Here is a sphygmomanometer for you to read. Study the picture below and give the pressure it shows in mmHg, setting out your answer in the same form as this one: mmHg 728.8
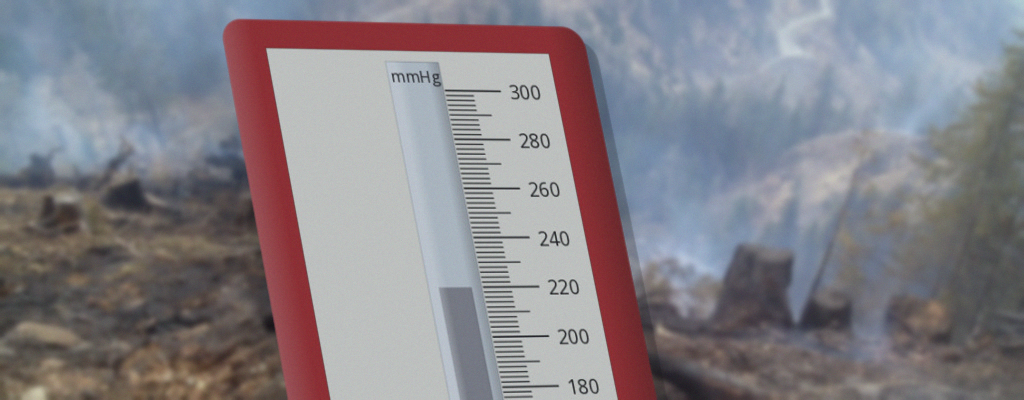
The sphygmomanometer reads mmHg 220
